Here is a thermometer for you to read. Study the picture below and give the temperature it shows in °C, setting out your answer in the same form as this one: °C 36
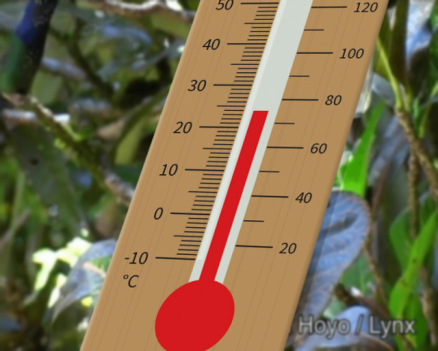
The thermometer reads °C 24
